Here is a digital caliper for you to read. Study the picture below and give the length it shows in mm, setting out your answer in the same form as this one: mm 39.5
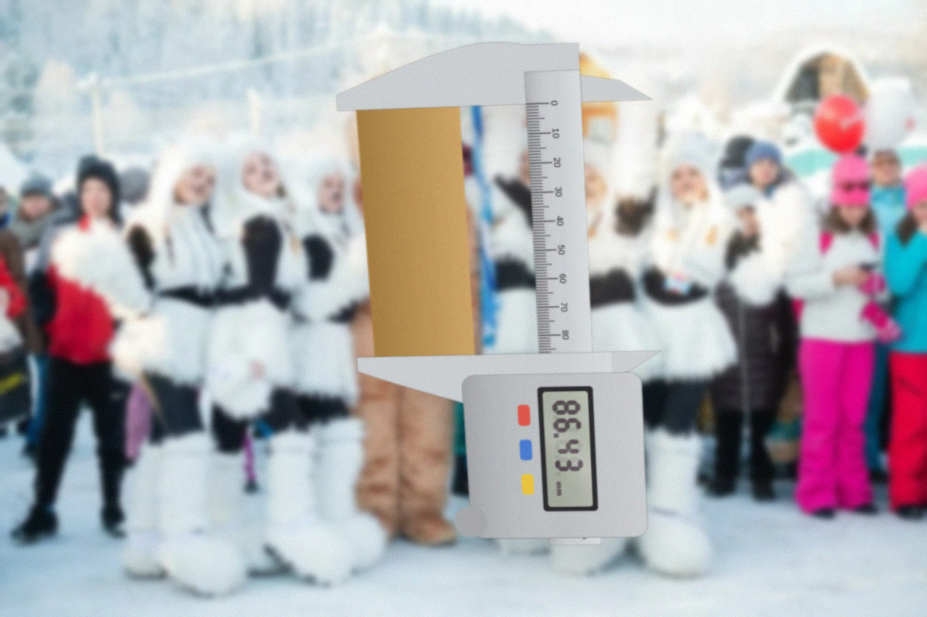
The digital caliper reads mm 86.43
